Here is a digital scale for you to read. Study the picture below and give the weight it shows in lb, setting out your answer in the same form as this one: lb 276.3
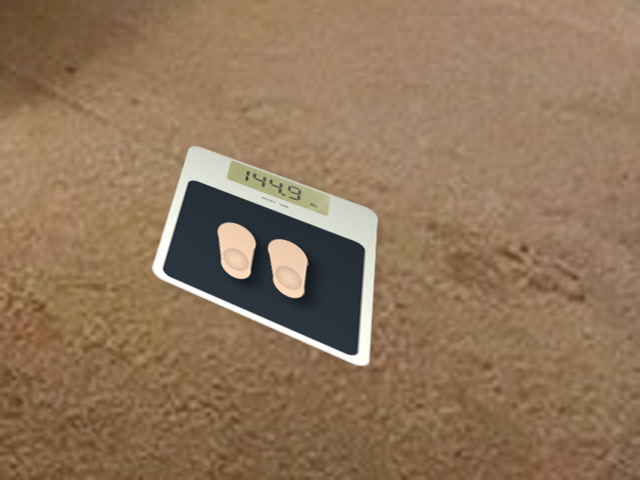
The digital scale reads lb 144.9
